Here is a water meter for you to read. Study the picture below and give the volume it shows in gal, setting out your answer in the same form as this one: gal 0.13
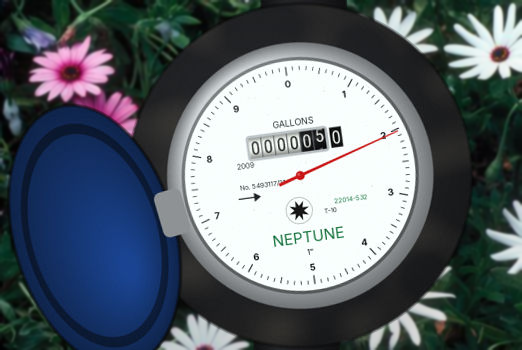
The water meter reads gal 52.0
